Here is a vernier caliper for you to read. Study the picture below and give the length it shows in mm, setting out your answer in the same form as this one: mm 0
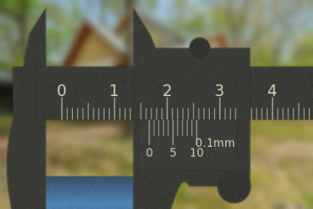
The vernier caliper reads mm 16.6
